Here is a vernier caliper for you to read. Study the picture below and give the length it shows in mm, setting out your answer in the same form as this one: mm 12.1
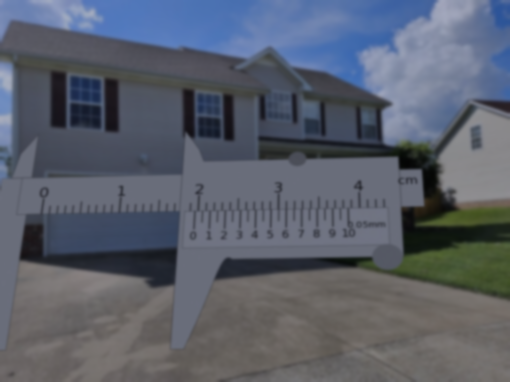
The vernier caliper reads mm 19.6
